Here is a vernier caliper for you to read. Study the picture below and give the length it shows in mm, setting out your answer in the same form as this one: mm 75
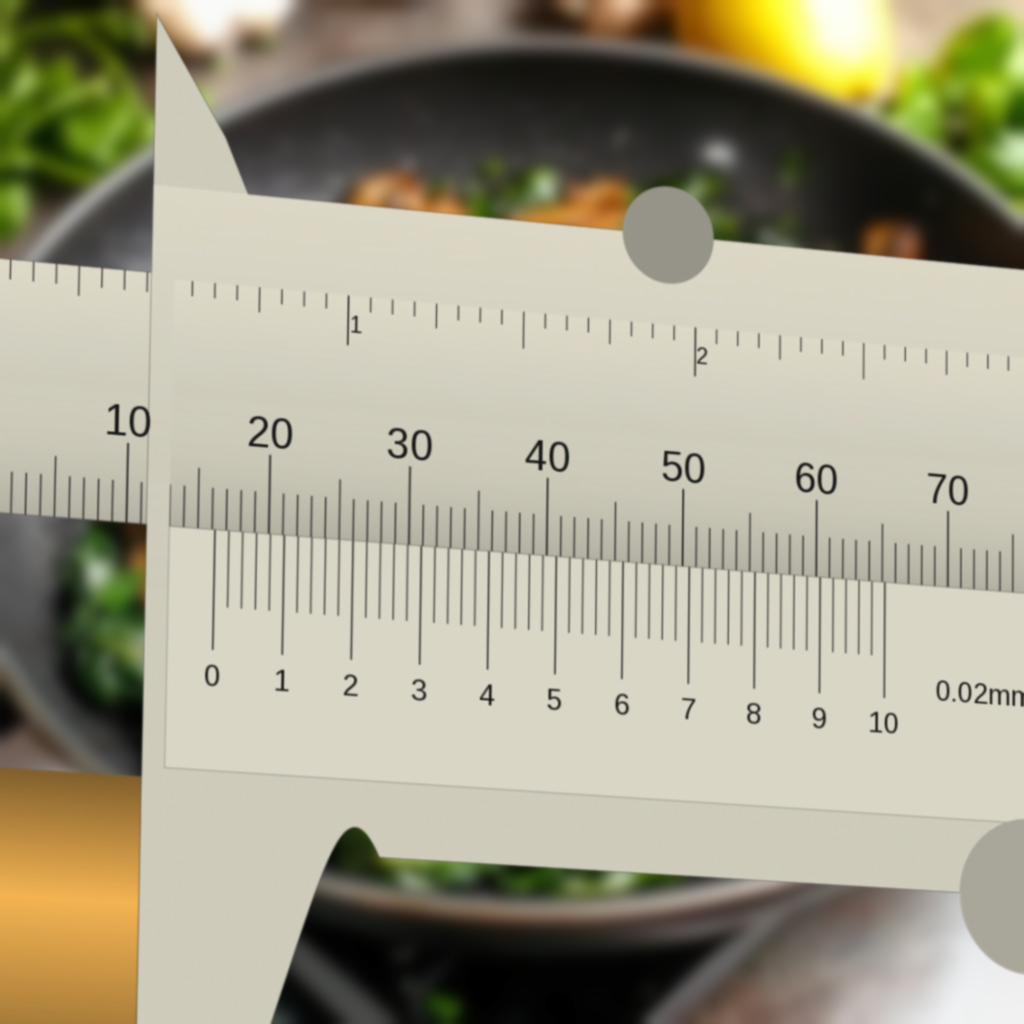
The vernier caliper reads mm 16.2
